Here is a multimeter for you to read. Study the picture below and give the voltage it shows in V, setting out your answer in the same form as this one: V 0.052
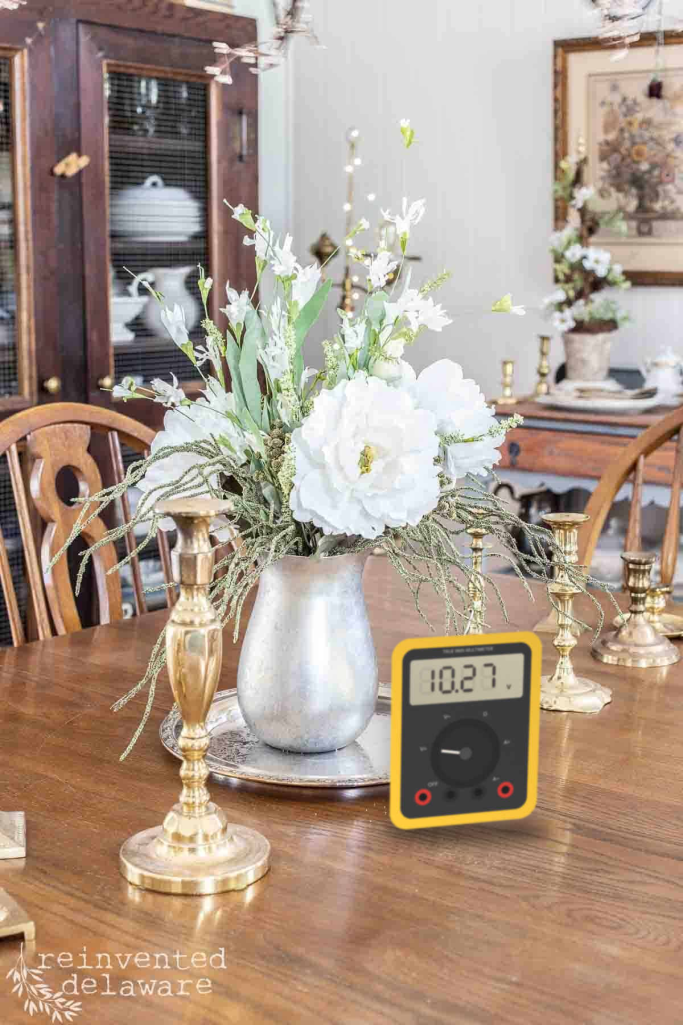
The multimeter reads V 10.27
